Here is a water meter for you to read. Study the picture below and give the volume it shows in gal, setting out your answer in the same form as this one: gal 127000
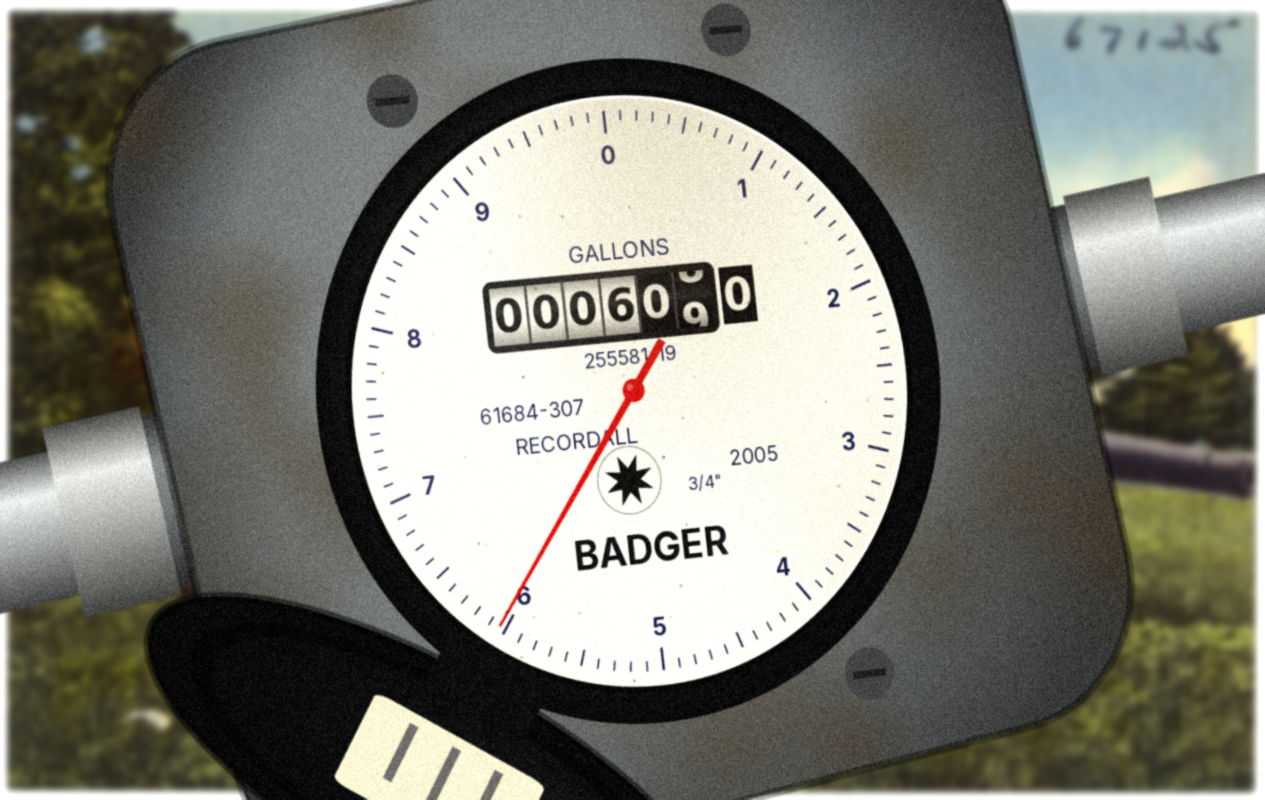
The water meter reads gal 6086.0
